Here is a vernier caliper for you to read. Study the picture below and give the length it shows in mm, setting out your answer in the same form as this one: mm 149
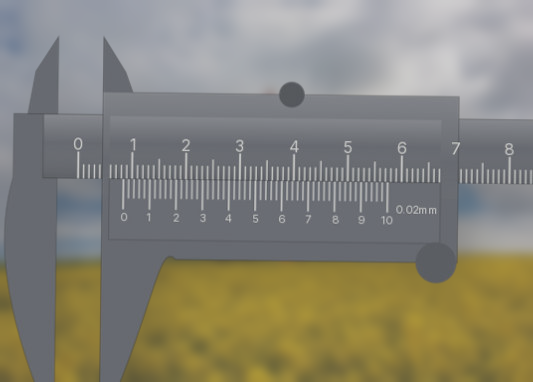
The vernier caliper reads mm 8.4
